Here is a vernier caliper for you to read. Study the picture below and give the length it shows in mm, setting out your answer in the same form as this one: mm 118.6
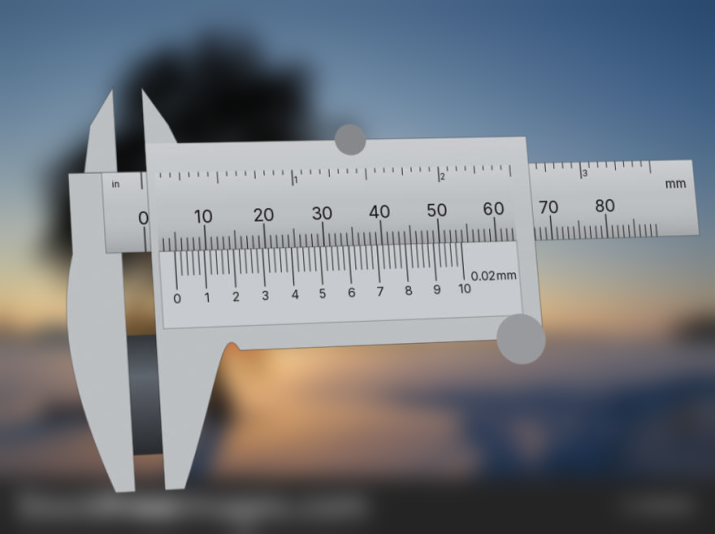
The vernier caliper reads mm 4.8
